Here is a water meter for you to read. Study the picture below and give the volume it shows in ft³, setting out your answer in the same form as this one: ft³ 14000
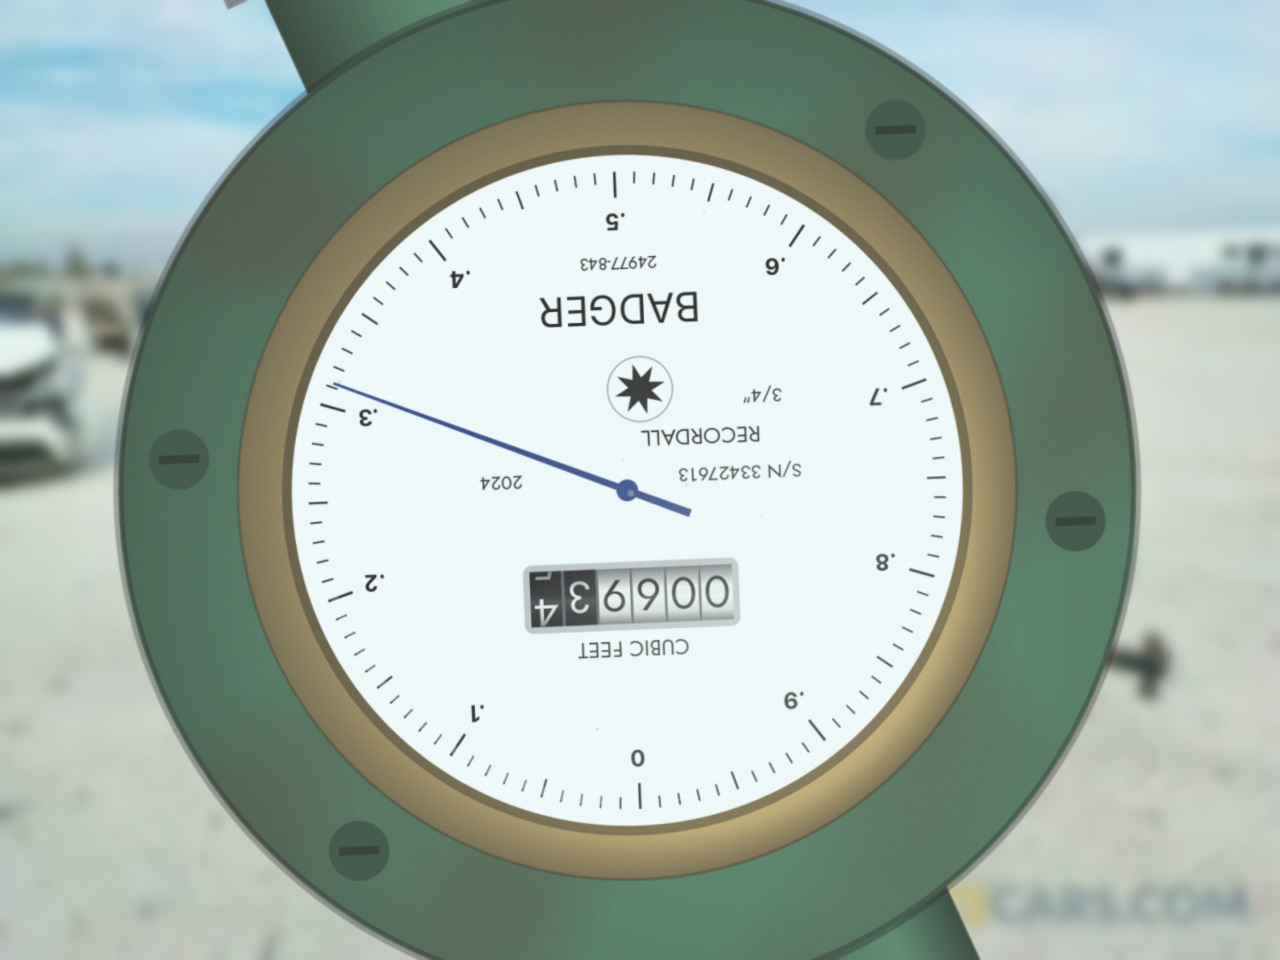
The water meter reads ft³ 6934.31
